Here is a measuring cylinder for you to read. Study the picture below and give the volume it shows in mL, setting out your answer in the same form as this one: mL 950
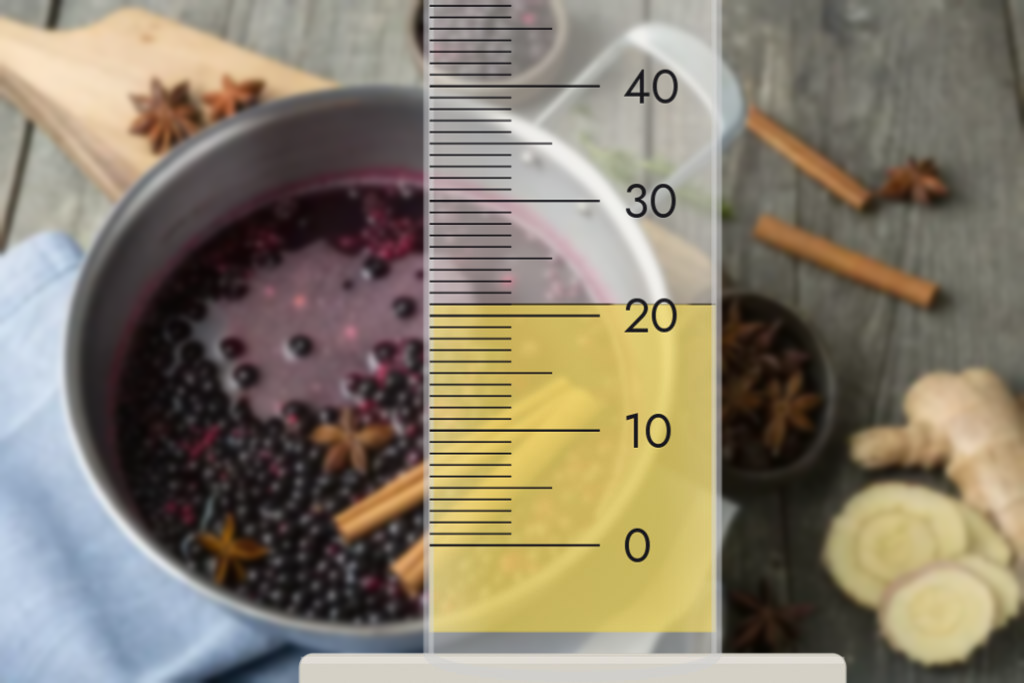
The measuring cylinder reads mL 21
